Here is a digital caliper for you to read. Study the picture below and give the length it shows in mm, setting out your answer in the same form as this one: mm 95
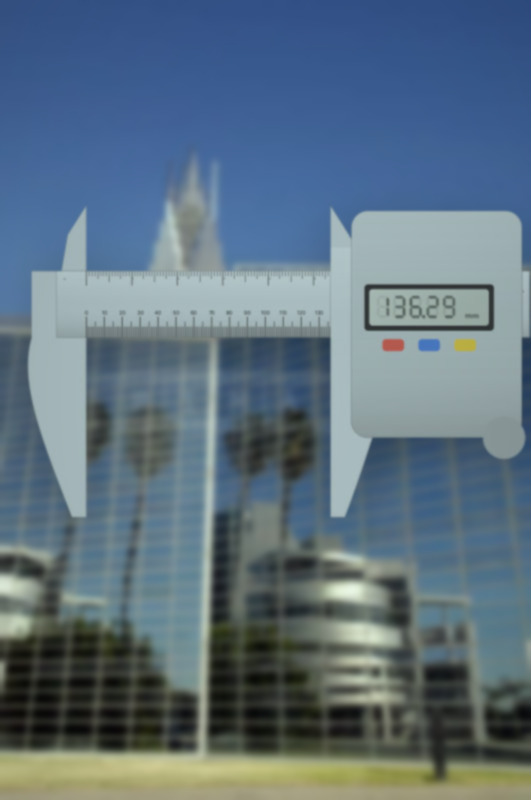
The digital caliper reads mm 136.29
